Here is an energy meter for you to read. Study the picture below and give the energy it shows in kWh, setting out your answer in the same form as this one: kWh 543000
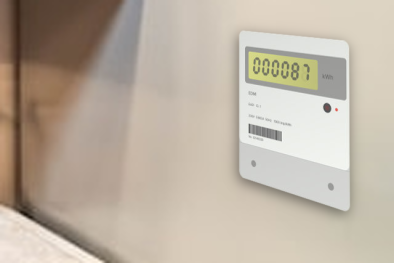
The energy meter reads kWh 87
